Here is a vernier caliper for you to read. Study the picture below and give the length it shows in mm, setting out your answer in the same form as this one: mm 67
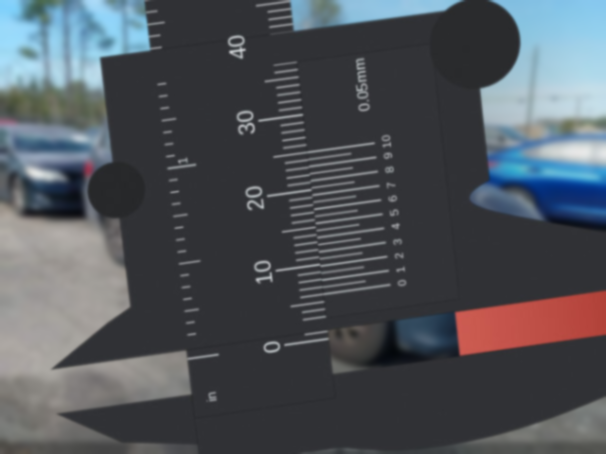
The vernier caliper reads mm 6.0
